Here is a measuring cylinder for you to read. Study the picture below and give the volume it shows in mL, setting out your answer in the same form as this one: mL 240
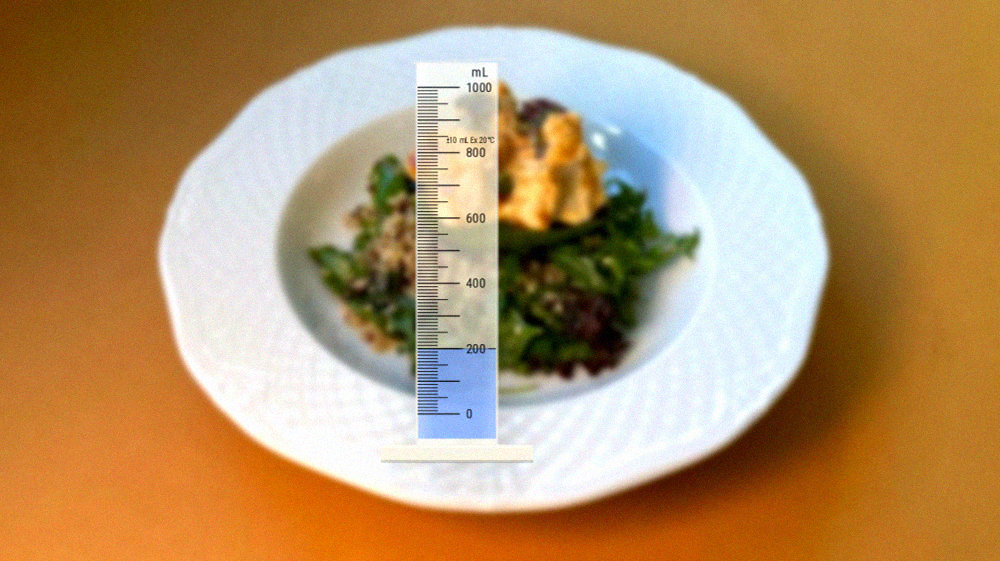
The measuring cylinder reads mL 200
